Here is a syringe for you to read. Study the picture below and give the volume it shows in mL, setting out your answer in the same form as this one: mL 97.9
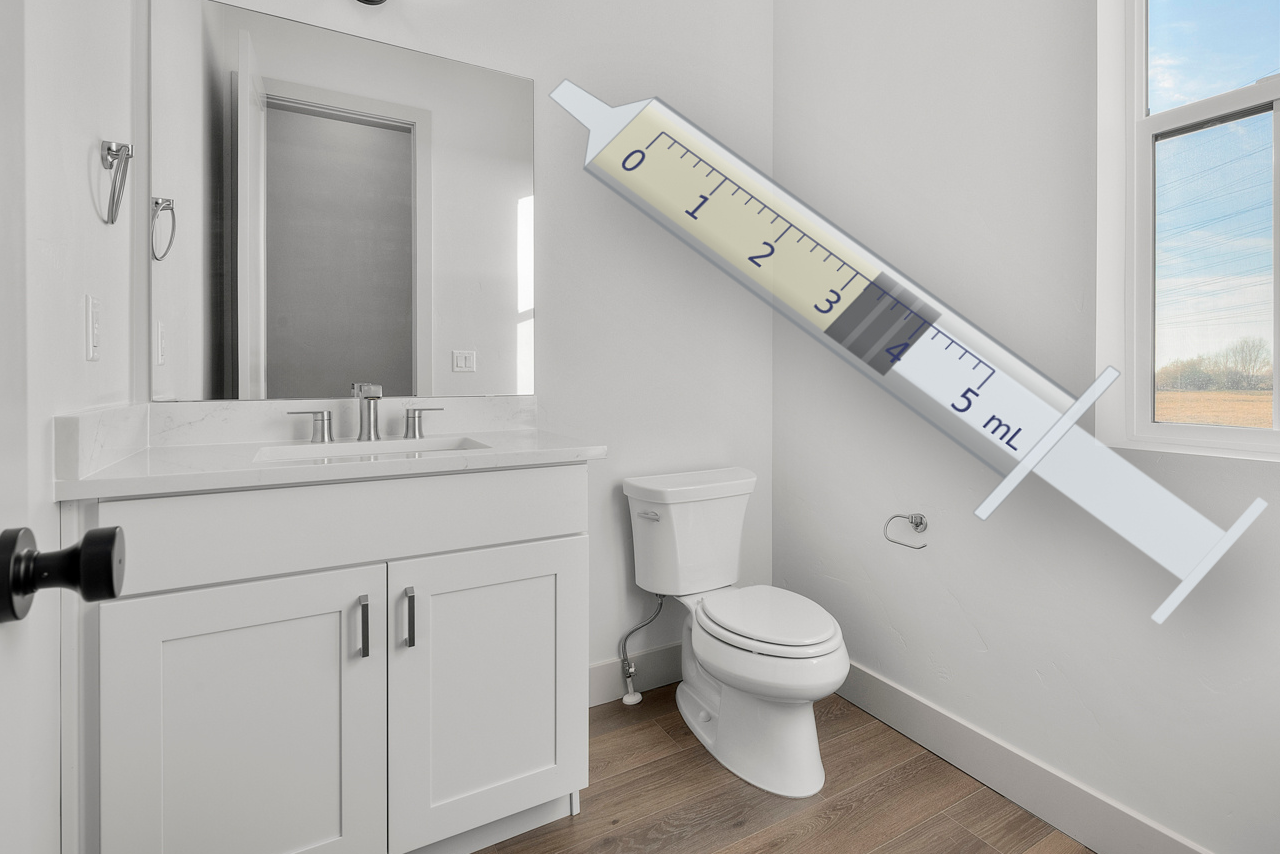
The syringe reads mL 3.2
